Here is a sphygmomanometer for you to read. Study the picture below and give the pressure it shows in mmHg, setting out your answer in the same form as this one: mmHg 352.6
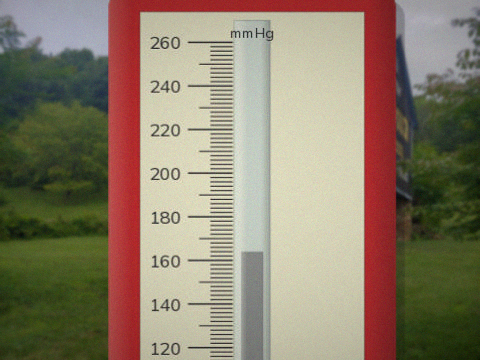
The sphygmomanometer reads mmHg 164
